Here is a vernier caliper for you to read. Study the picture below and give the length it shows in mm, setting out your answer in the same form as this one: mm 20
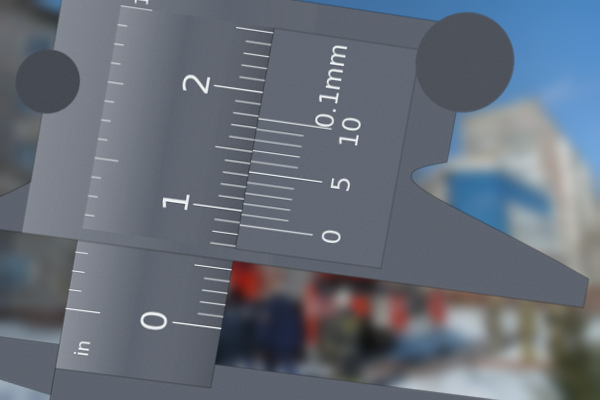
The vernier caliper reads mm 8.8
